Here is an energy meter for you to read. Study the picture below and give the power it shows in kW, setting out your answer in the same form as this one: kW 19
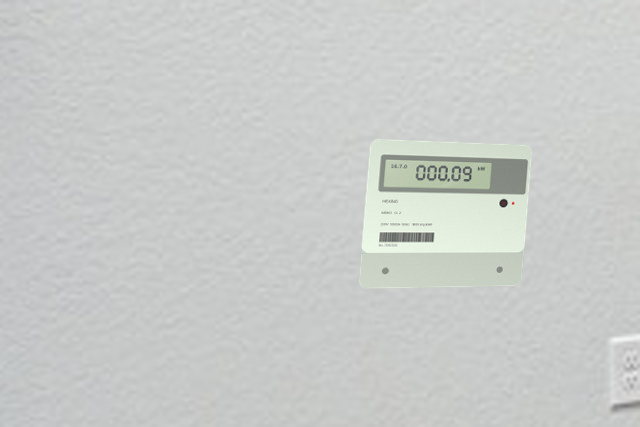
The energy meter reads kW 0.09
